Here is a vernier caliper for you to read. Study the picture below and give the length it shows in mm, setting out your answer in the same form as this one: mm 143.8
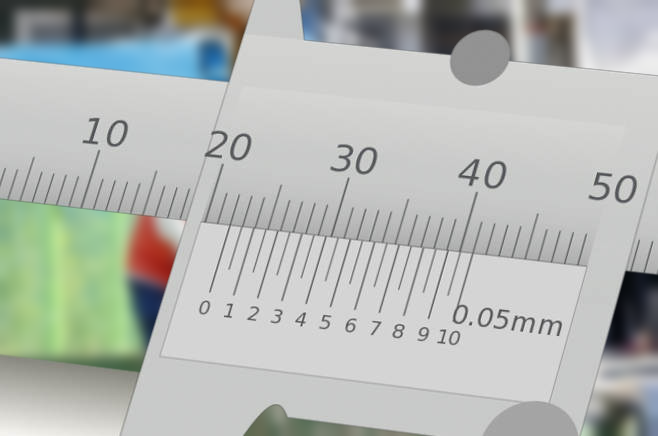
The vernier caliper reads mm 22.0
